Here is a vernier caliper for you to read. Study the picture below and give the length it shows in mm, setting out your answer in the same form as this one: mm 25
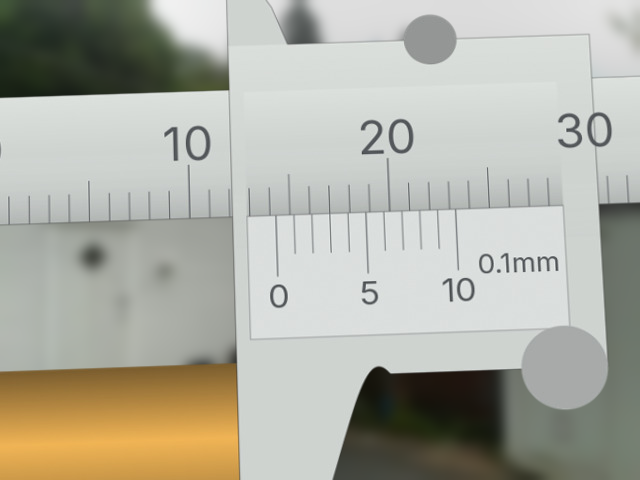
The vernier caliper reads mm 14.3
